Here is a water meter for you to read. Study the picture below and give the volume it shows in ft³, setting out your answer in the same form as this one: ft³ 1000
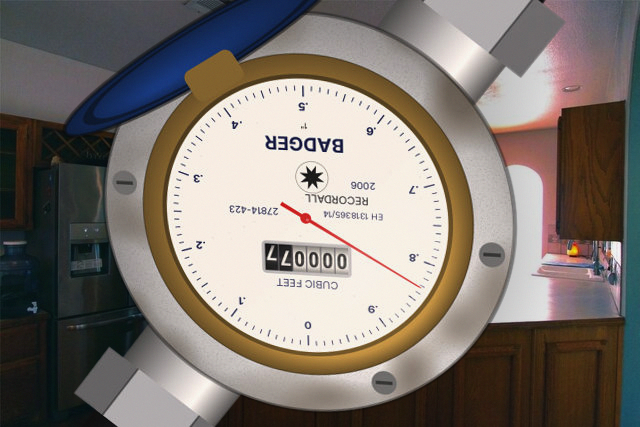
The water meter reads ft³ 76.83
